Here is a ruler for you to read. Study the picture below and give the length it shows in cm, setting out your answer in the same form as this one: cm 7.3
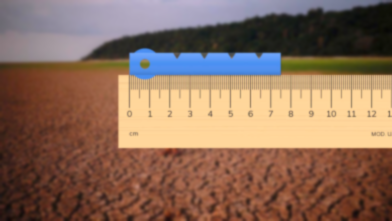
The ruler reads cm 7.5
